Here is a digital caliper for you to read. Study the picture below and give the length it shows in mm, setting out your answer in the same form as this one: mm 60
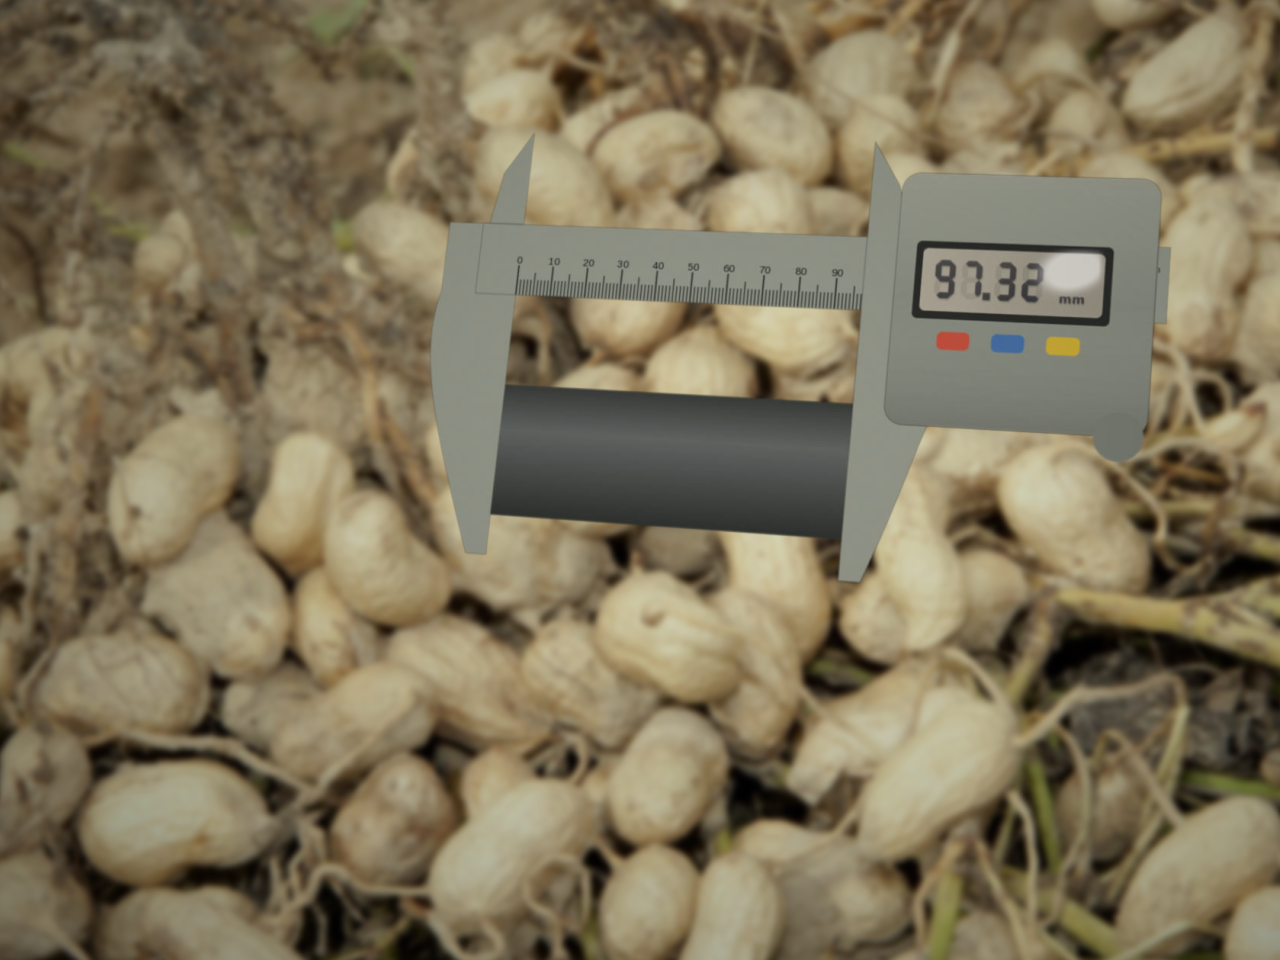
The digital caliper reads mm 97.32
